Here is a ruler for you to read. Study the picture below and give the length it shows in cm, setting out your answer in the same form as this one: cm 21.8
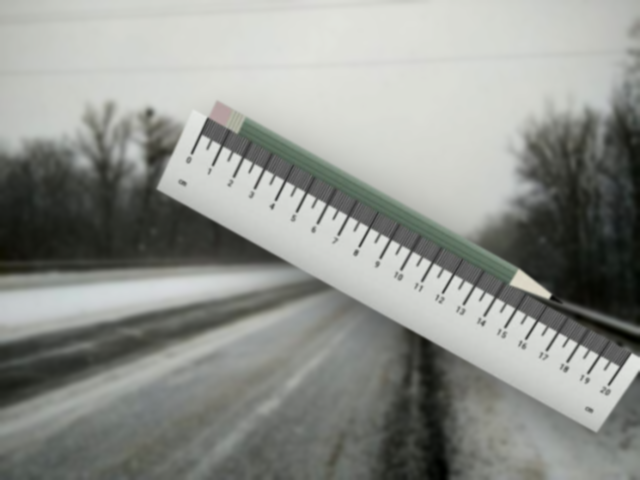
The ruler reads cm 16.5
